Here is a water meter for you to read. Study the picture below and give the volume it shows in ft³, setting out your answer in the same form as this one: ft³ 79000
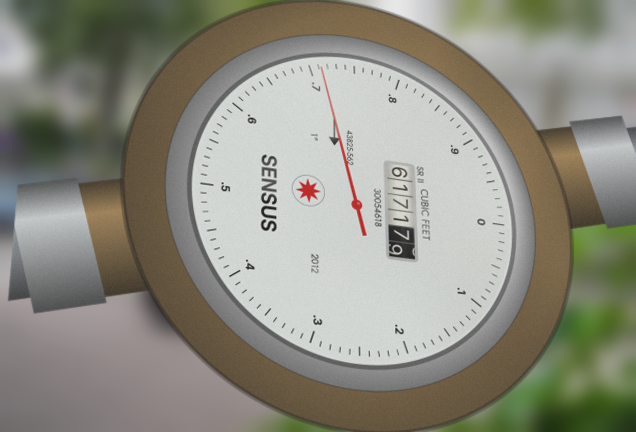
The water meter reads ft³ 617178.71
